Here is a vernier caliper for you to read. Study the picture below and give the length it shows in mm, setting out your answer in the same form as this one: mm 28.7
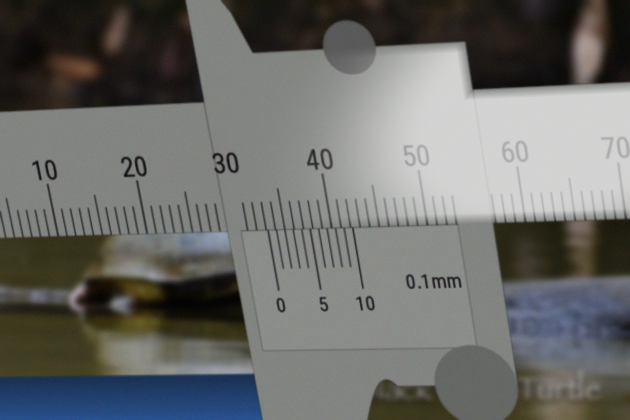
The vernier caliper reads mm 33.2
